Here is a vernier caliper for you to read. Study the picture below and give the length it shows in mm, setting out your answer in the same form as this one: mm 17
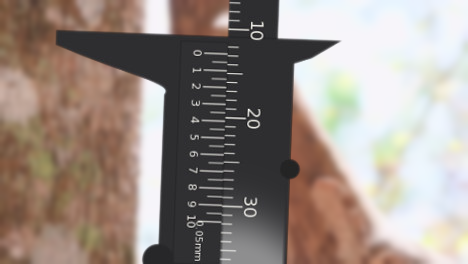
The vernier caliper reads mm 12.8
